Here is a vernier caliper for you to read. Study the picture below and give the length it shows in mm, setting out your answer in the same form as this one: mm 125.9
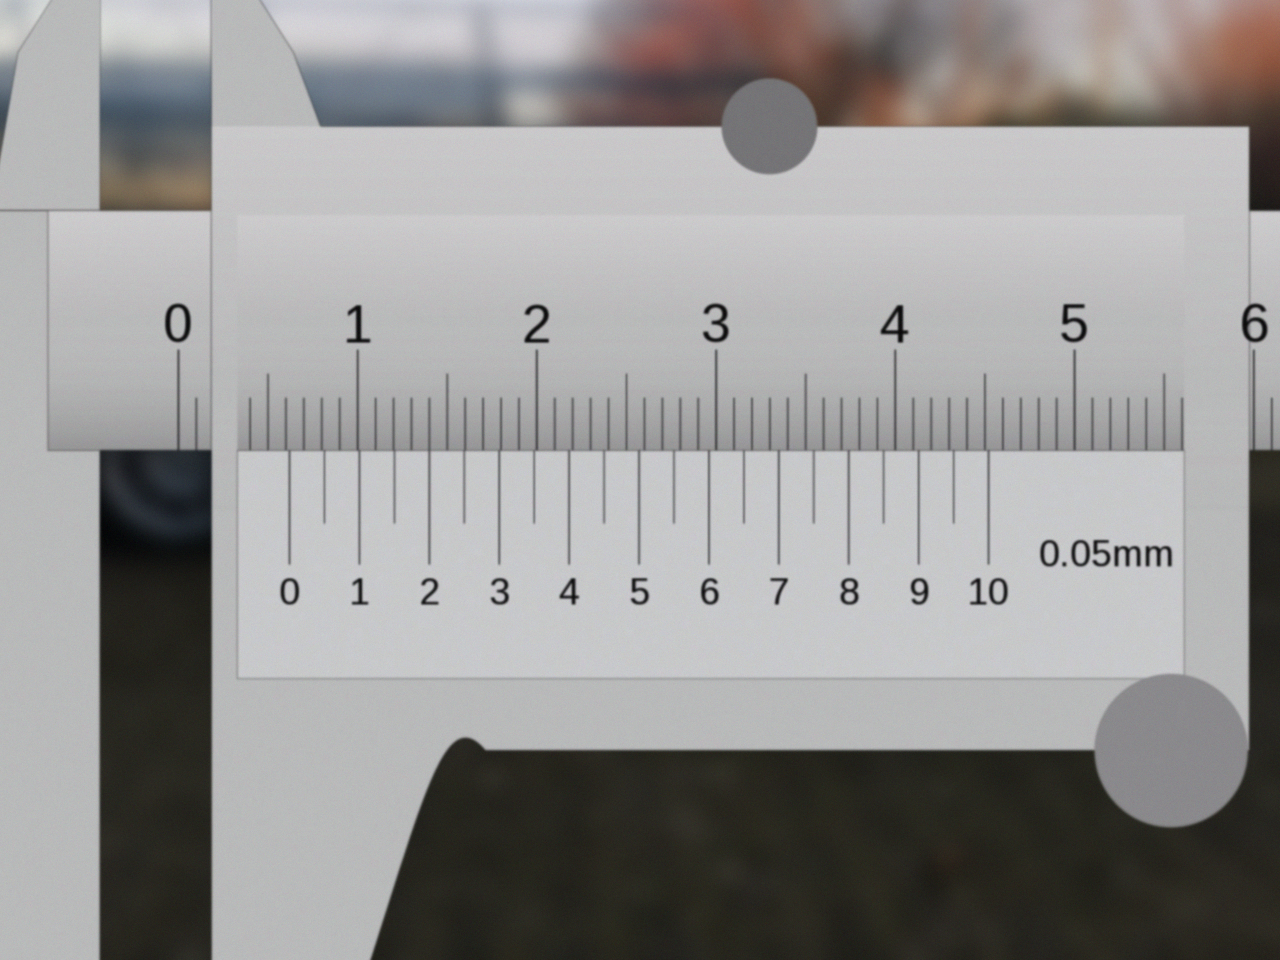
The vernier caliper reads mm 6.2
